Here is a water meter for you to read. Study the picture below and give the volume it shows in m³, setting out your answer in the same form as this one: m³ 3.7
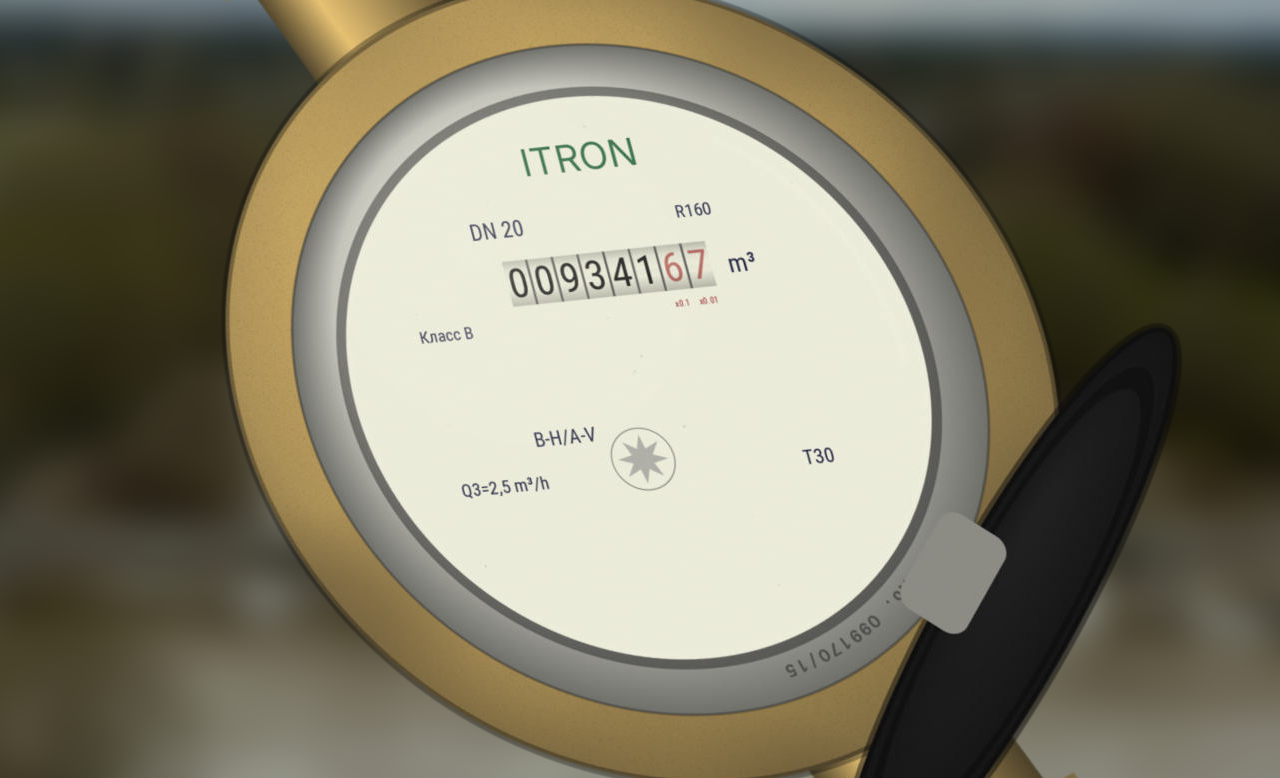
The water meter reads m³ 9341.67
